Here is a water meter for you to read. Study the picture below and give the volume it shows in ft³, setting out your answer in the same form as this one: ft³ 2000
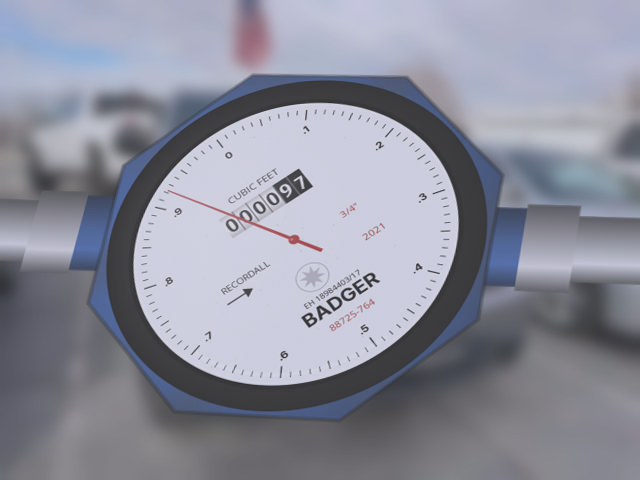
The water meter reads ft³ 96.92
